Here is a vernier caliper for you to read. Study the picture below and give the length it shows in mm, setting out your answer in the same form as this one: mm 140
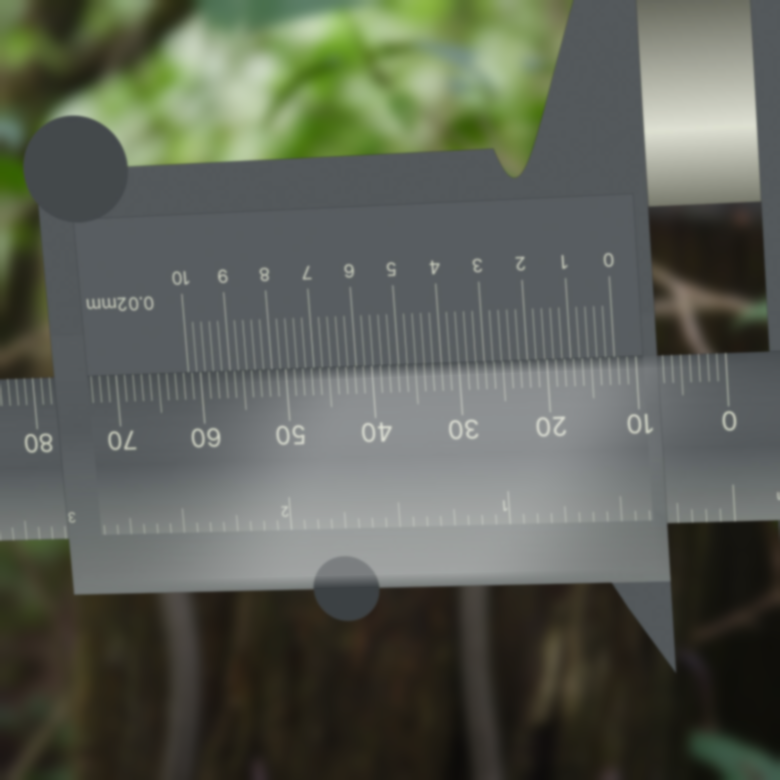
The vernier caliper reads mm 12.4
